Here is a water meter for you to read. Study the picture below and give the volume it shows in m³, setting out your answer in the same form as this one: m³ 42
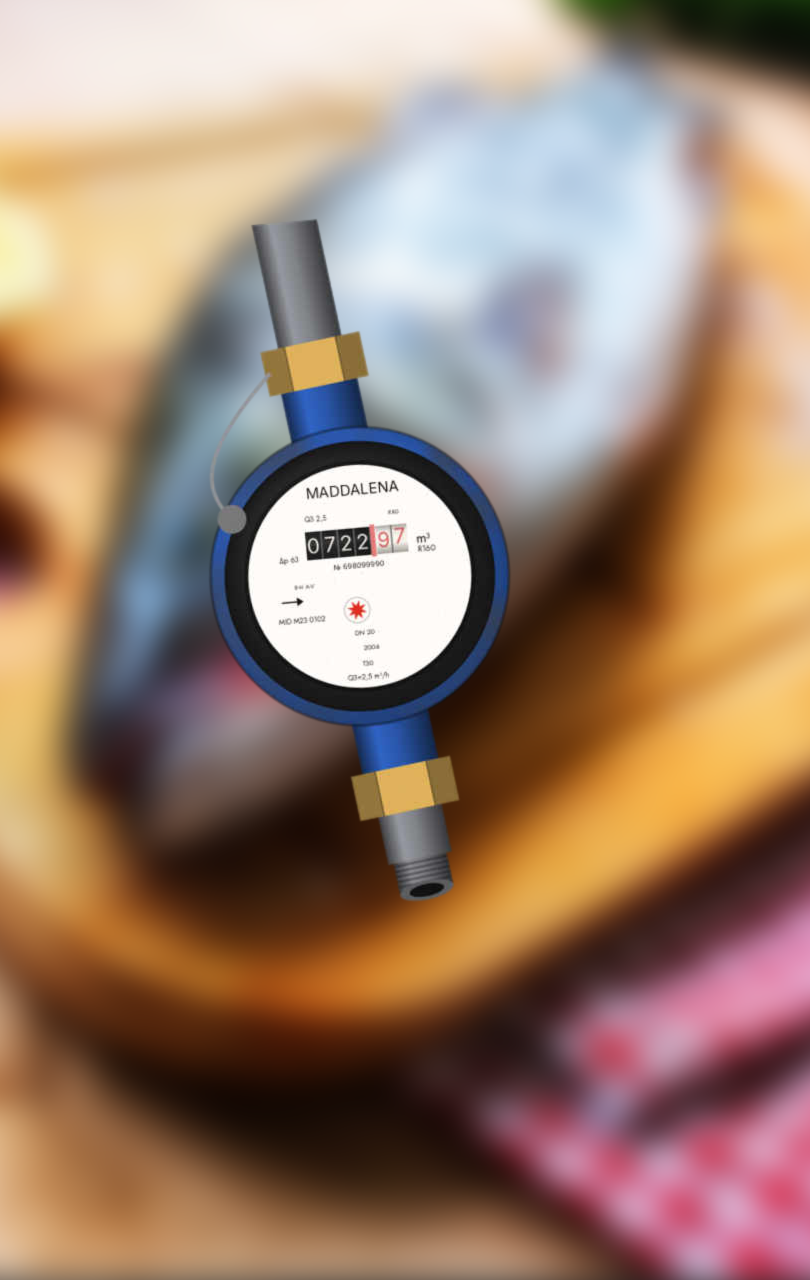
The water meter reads m³ 722.97
